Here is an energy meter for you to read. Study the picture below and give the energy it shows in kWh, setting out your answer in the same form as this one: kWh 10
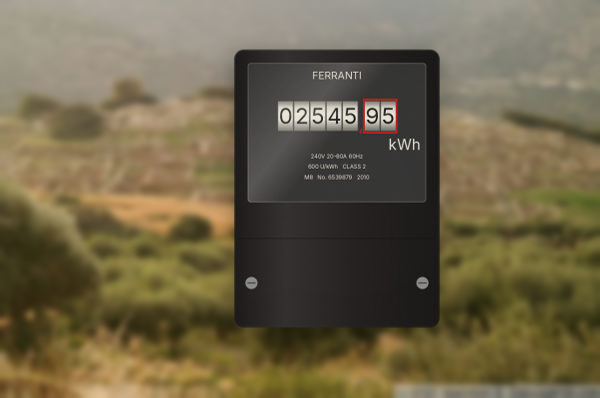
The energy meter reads kWh 2545.95
